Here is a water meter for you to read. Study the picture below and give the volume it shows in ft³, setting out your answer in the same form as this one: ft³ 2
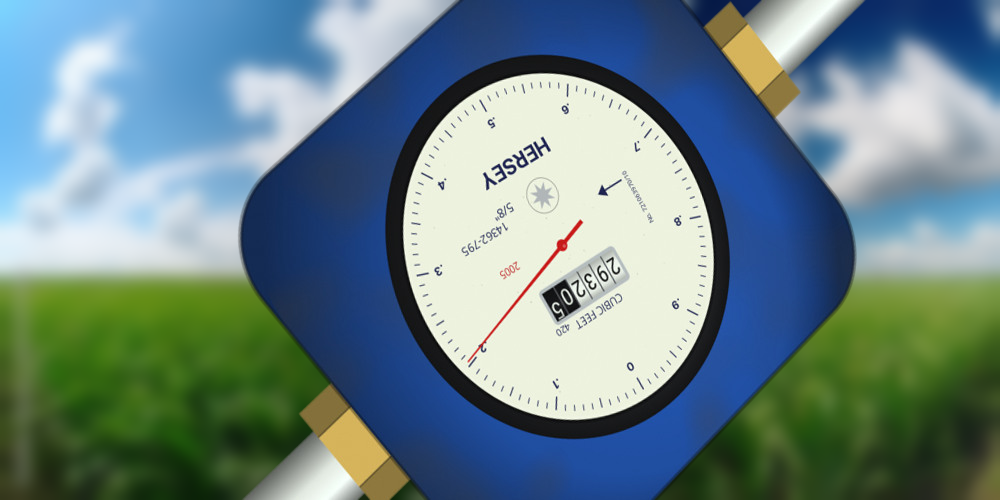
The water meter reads ft³ 293205.20
